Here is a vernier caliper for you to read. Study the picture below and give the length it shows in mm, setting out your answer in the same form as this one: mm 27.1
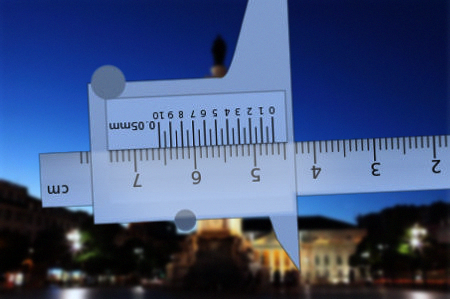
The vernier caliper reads mm 46.8
